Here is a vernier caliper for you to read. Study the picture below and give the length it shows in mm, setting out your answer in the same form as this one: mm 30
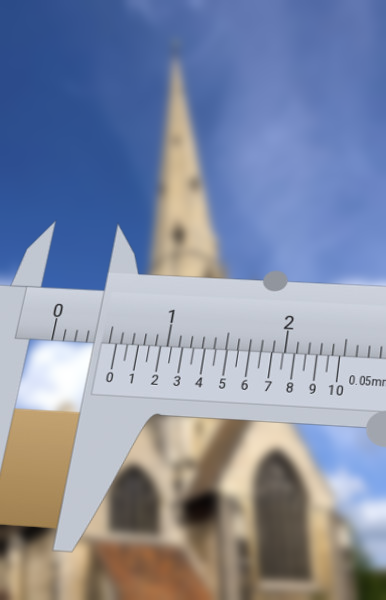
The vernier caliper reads mm 5.6
